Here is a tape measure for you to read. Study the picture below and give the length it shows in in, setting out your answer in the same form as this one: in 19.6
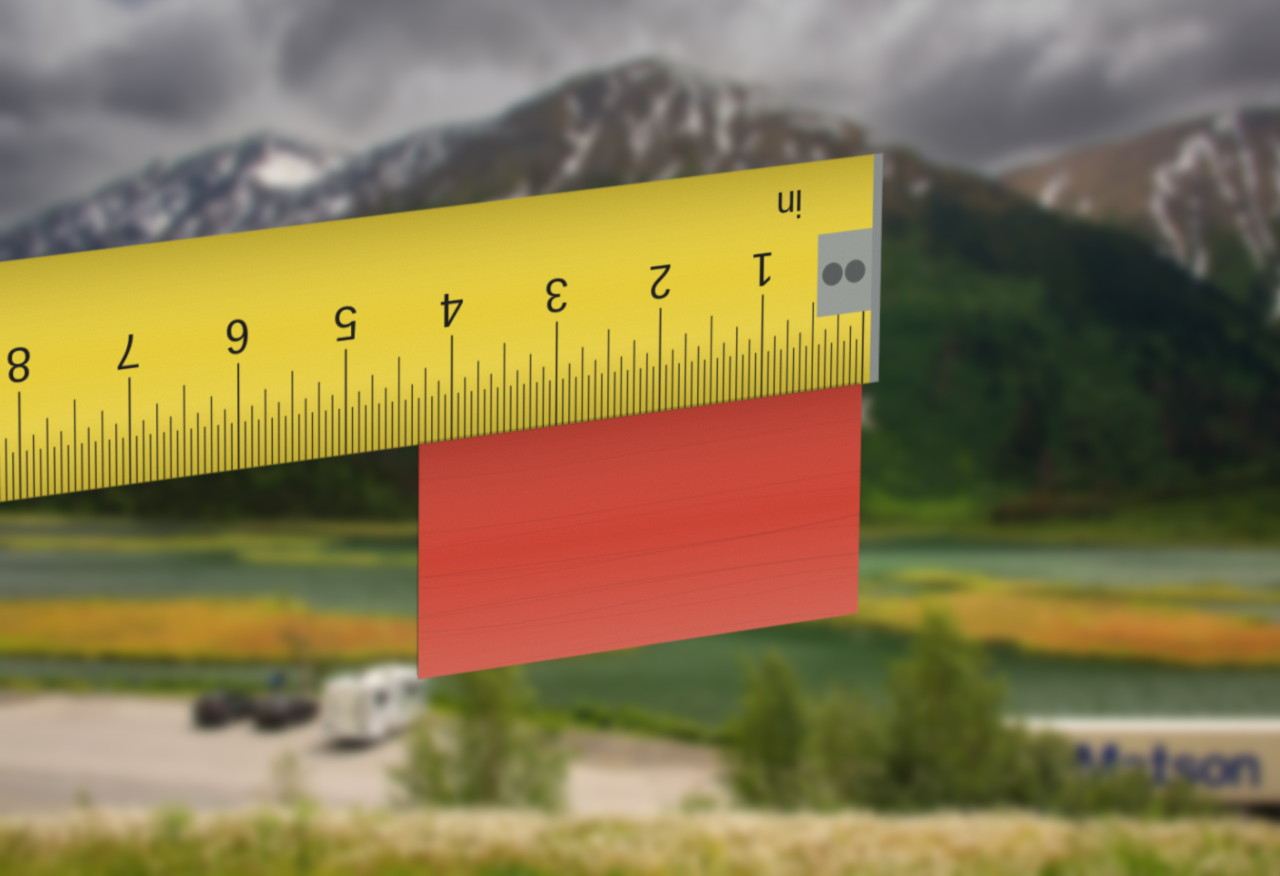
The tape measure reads in 4.3125
